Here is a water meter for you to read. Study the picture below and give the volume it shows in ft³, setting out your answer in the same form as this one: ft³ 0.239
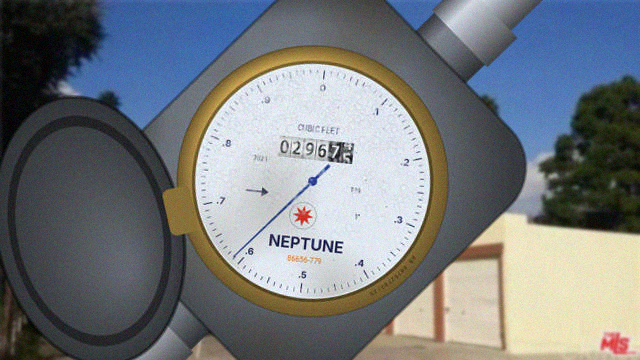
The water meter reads ft³ 29674.61
